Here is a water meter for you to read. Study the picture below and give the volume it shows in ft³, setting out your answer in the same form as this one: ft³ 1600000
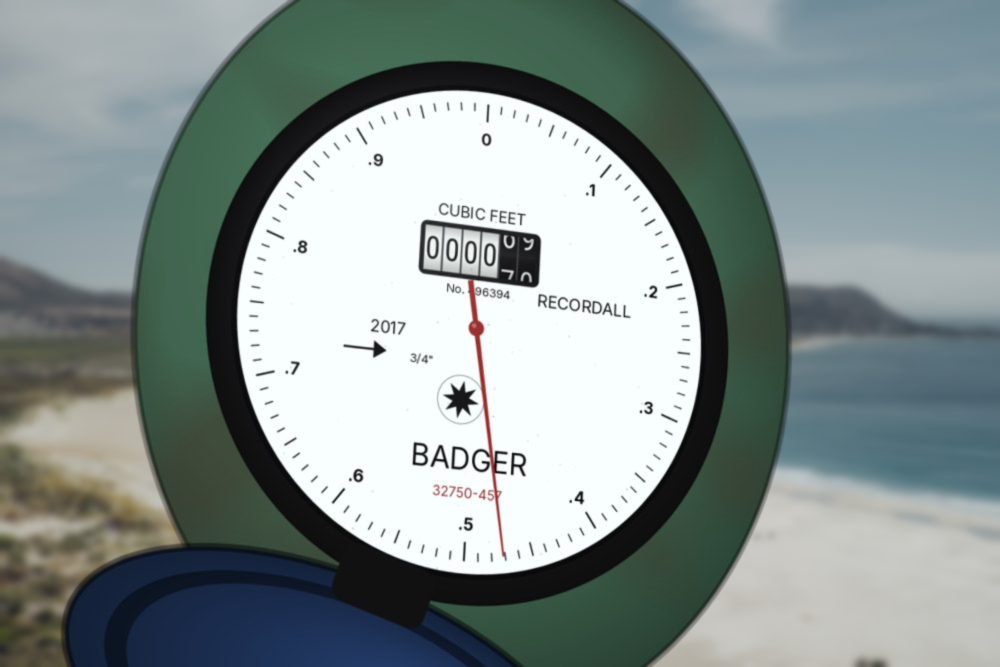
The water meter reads ft³ 69.47
